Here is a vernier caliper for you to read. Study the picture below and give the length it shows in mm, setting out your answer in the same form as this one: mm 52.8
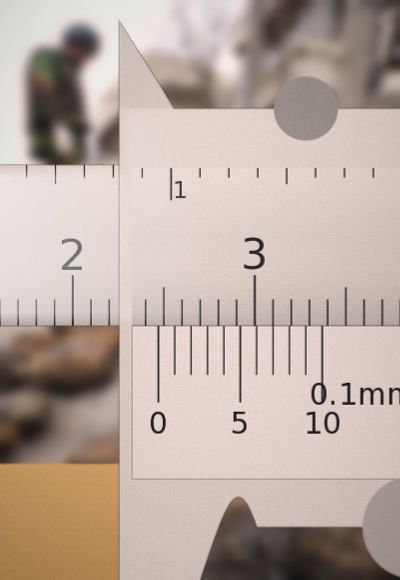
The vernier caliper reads mm 24.7
